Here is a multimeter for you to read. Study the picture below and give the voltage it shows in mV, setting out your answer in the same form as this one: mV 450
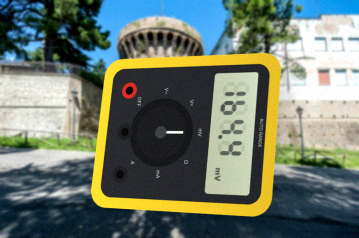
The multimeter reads mV 164.4
